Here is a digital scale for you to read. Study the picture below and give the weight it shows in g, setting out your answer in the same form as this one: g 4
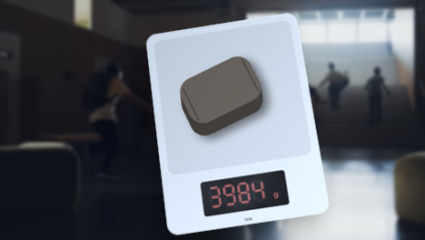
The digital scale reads g 3984
